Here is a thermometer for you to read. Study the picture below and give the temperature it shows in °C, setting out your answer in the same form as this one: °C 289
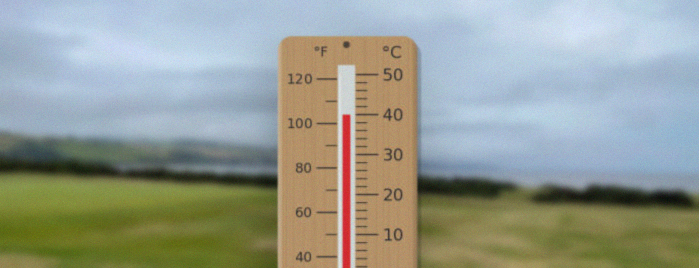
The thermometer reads °C 40
